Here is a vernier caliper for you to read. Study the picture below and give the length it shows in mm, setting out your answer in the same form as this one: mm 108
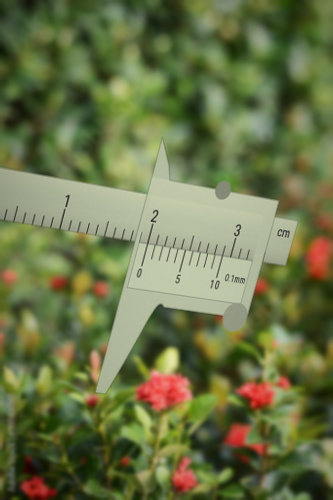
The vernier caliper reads mm 20.0
